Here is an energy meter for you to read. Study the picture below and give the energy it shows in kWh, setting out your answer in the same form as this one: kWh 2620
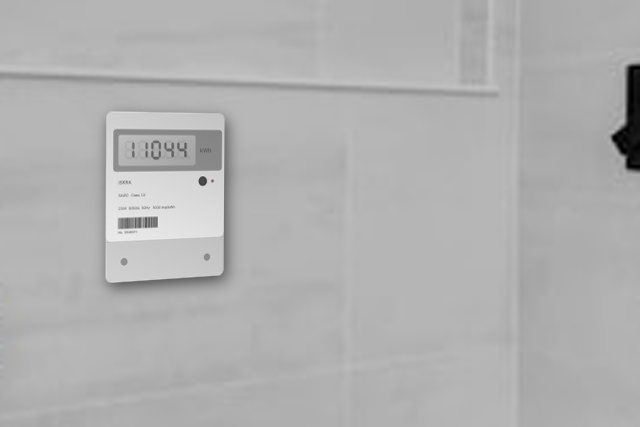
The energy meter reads kWh 11044
